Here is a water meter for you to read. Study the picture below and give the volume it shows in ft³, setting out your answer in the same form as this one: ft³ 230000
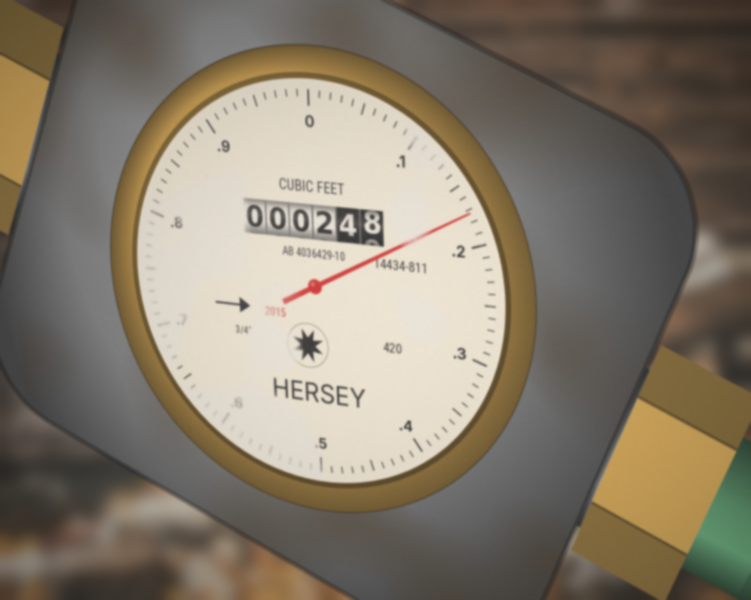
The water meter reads ft³ 248.17
